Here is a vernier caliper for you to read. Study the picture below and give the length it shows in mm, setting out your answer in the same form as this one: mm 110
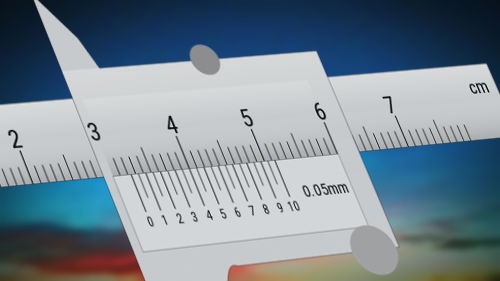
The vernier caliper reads mm 32.4
